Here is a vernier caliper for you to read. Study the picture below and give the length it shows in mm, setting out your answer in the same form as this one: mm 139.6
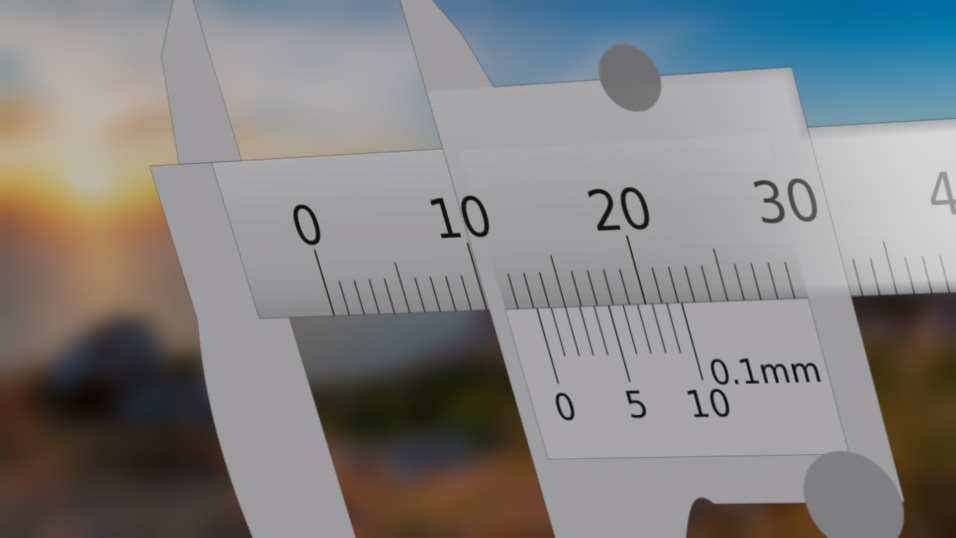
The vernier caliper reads mm 13.2
